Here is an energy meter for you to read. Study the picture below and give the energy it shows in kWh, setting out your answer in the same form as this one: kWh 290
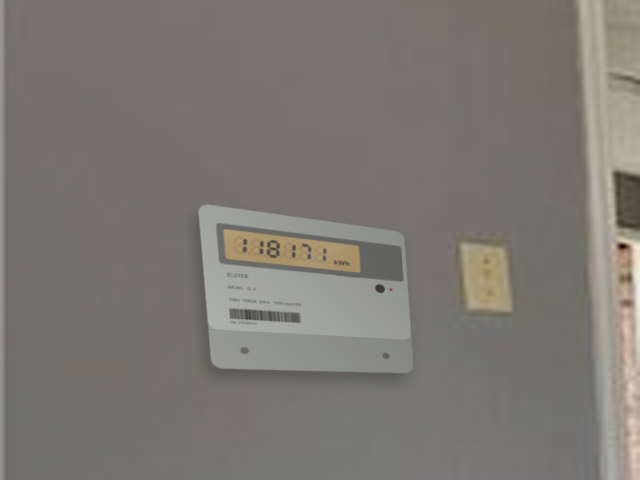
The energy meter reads kWh 118171
